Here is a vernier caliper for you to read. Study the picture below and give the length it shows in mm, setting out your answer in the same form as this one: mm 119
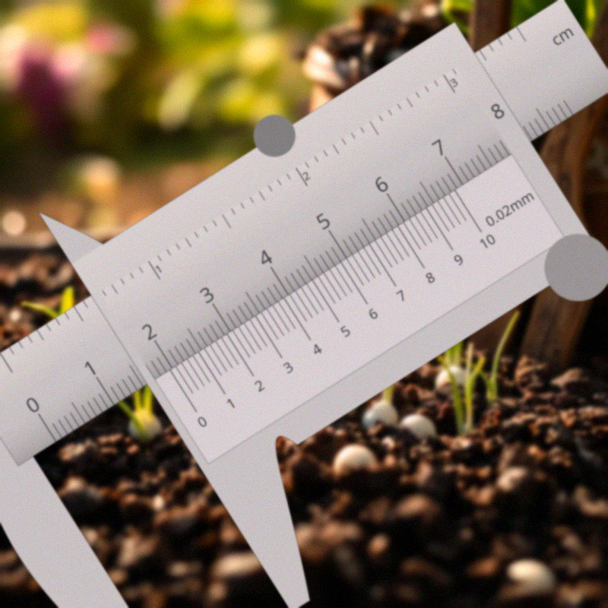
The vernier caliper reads mm 19.6
